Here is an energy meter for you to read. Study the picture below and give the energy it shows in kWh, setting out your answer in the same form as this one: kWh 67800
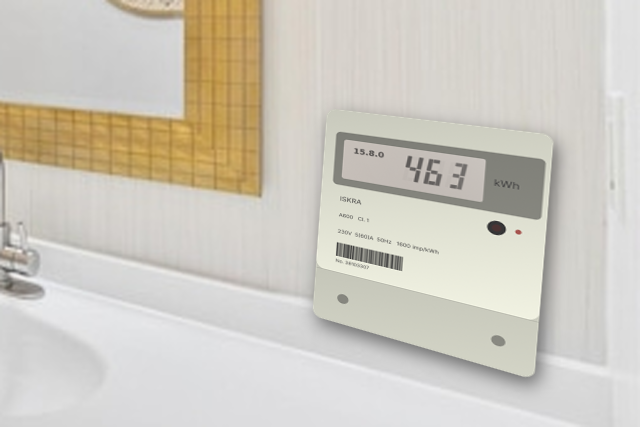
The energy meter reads kWh 463
